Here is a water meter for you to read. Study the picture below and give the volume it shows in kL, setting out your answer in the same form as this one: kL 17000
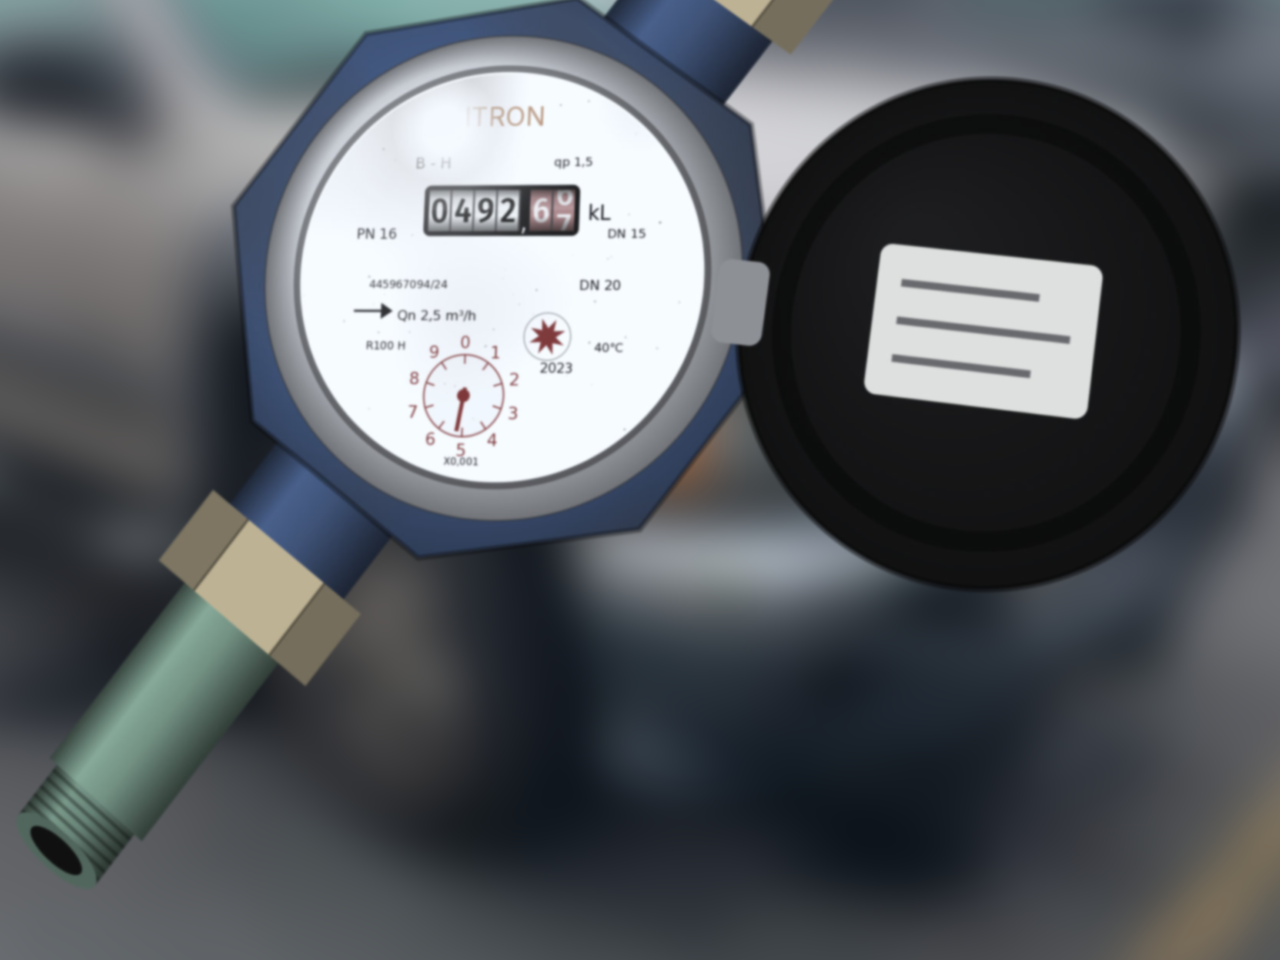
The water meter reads kL 492.665
